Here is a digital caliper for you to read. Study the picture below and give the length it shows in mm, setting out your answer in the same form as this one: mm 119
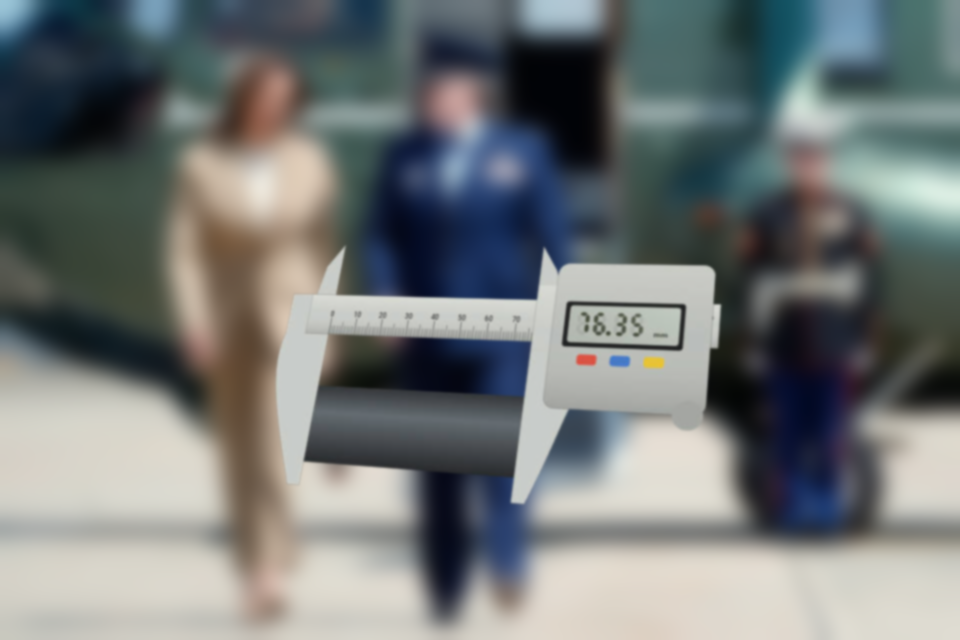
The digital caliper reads mm 76.35
